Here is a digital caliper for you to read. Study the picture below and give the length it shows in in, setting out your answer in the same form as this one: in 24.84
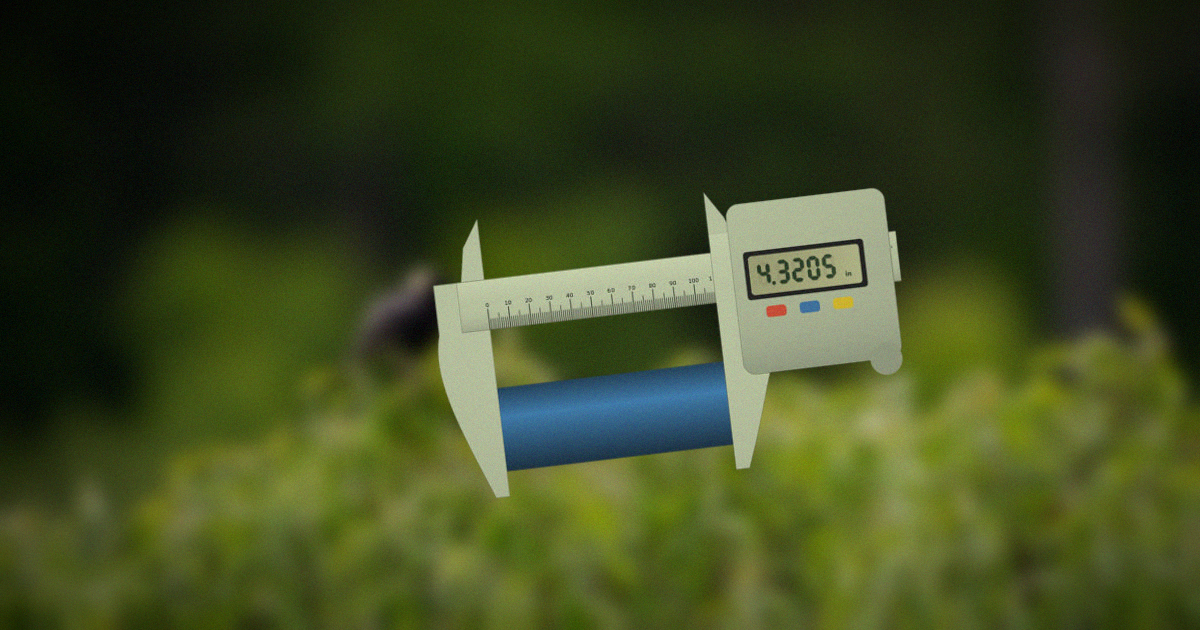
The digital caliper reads in 4.3205
